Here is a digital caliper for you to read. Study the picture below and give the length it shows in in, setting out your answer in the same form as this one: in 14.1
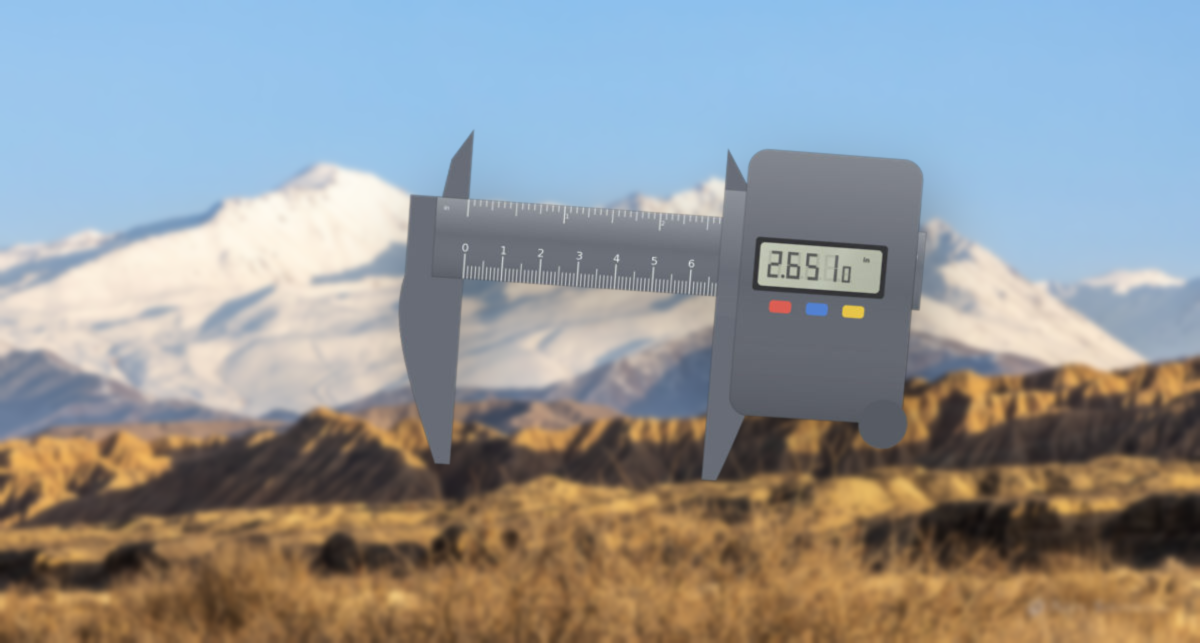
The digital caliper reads in 2.6510
